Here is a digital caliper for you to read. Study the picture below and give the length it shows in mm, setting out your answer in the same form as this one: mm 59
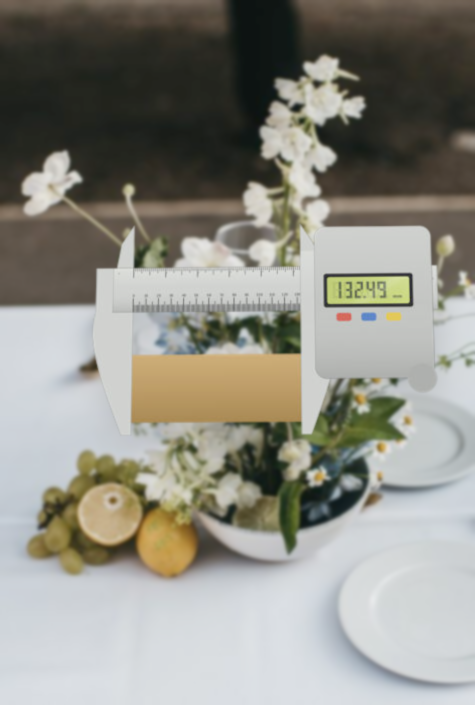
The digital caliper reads mm 132.49
